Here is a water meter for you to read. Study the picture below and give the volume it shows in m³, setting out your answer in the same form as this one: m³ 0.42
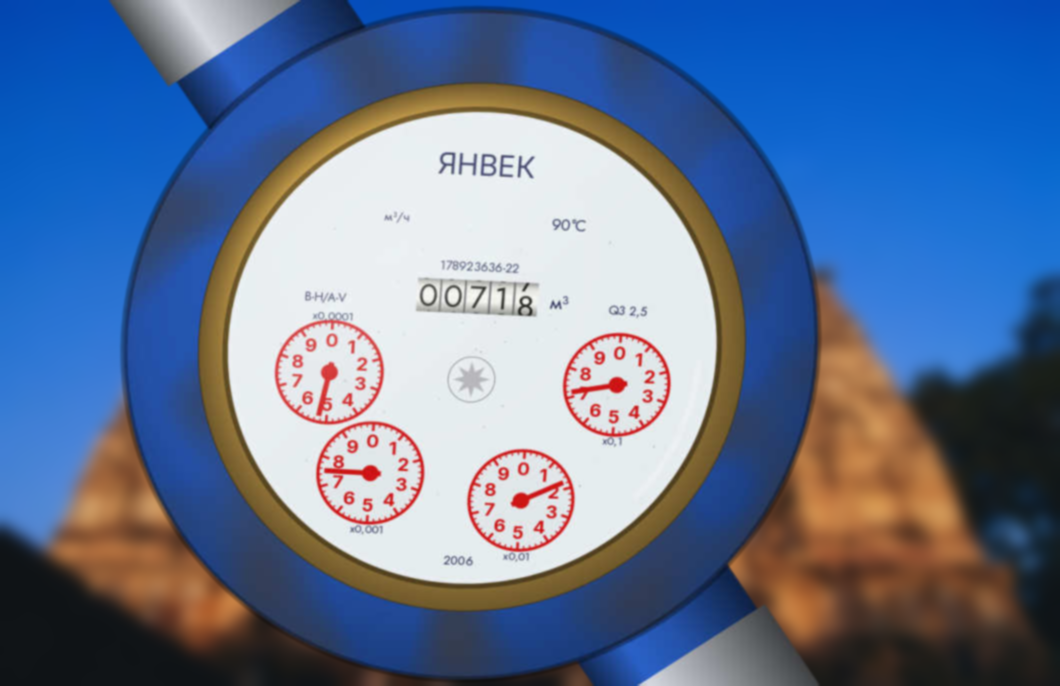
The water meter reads m³ 717.7175
